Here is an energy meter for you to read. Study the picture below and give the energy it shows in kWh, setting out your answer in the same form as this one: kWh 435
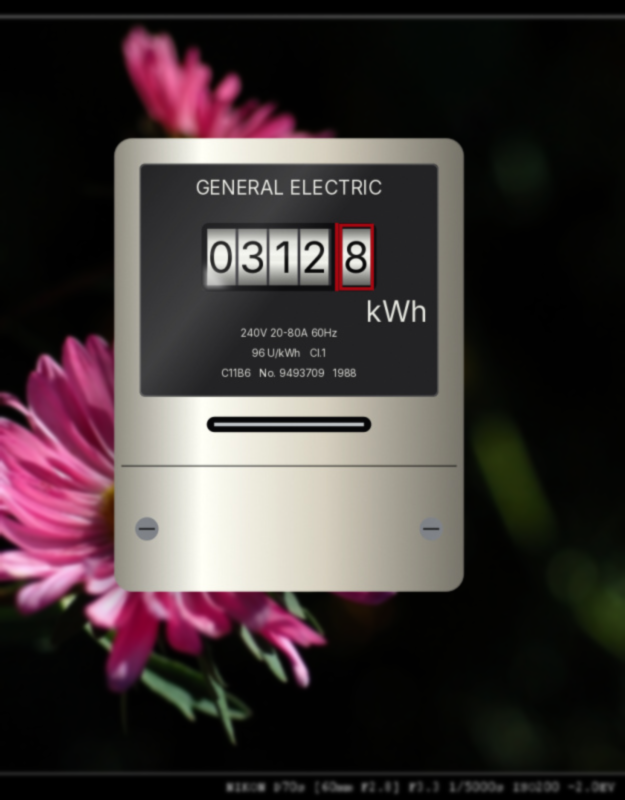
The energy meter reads kWh 312.8
